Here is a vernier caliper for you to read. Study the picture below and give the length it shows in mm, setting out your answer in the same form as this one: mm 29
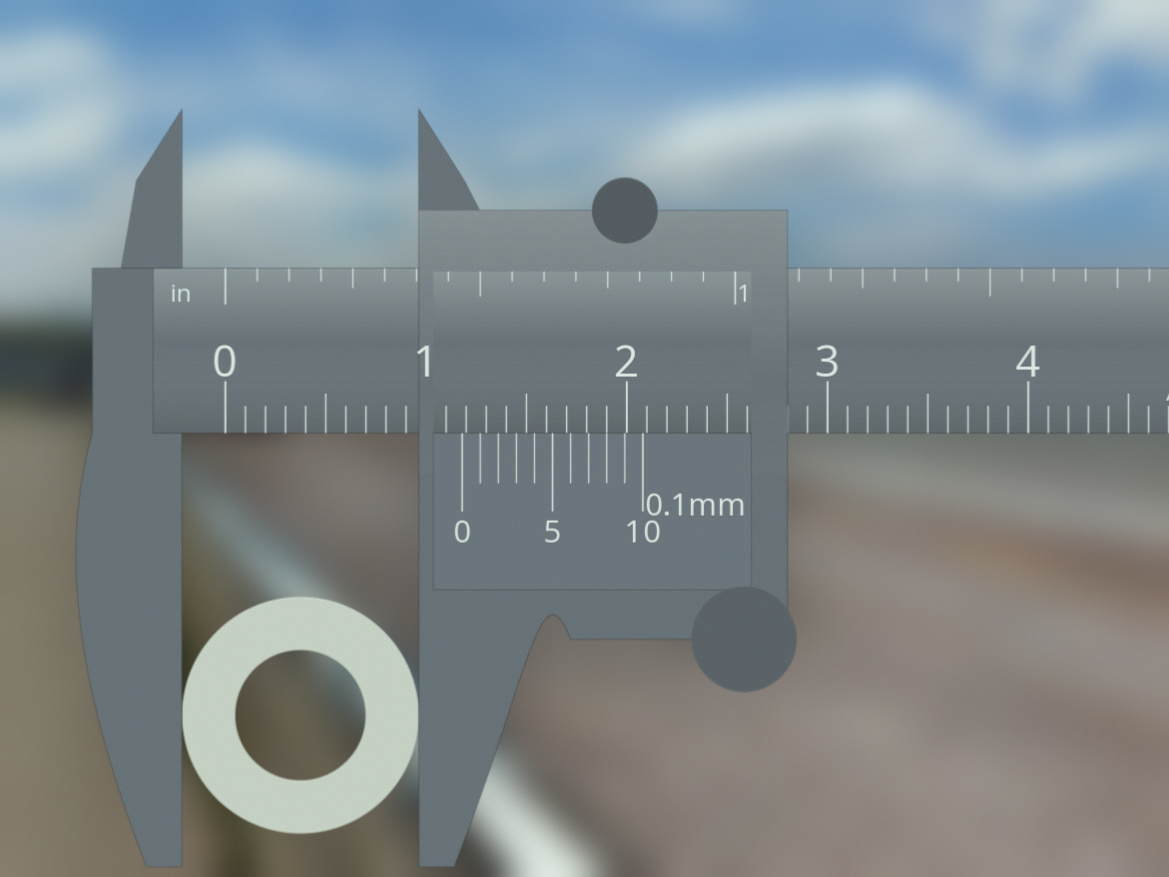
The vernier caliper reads mm 11.8
